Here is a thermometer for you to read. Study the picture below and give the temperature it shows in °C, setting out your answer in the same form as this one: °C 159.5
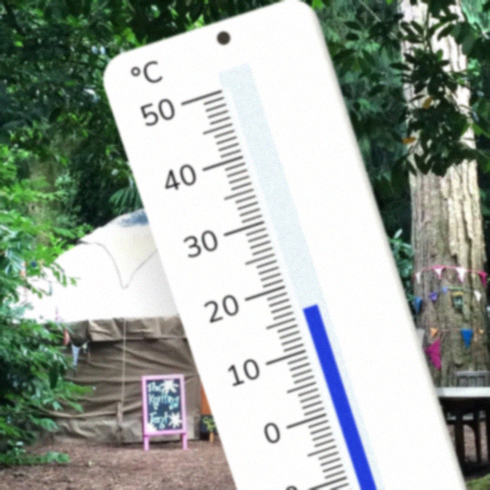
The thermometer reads °C 16
